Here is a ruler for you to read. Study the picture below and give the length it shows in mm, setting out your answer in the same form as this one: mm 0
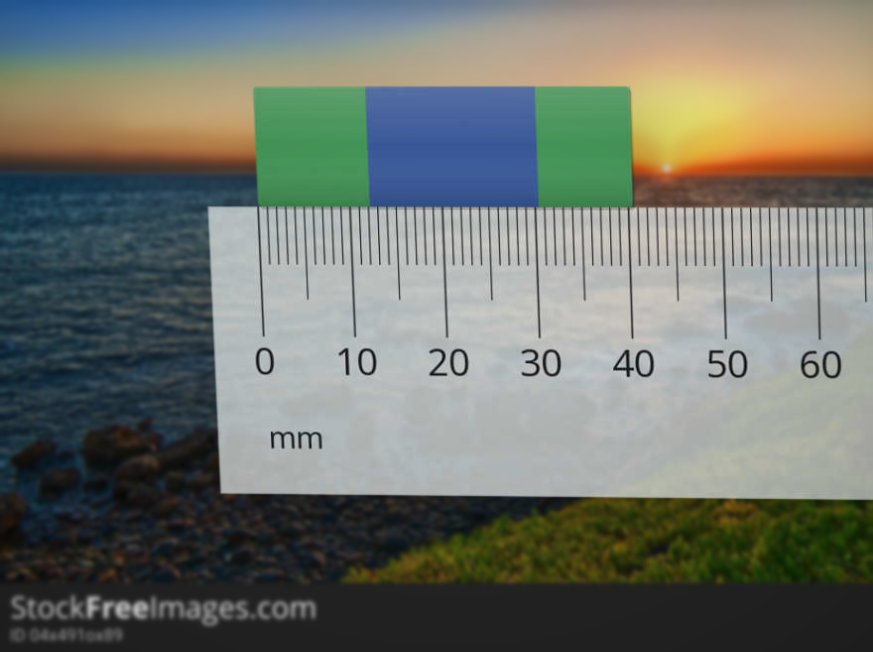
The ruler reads mm 40.5
